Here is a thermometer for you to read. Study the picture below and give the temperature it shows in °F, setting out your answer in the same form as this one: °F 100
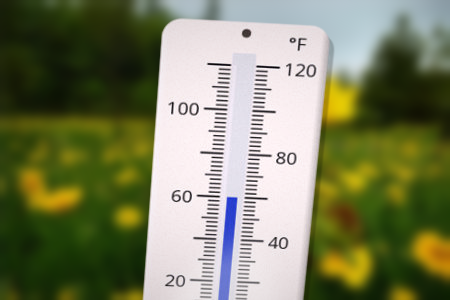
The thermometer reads °F 60
